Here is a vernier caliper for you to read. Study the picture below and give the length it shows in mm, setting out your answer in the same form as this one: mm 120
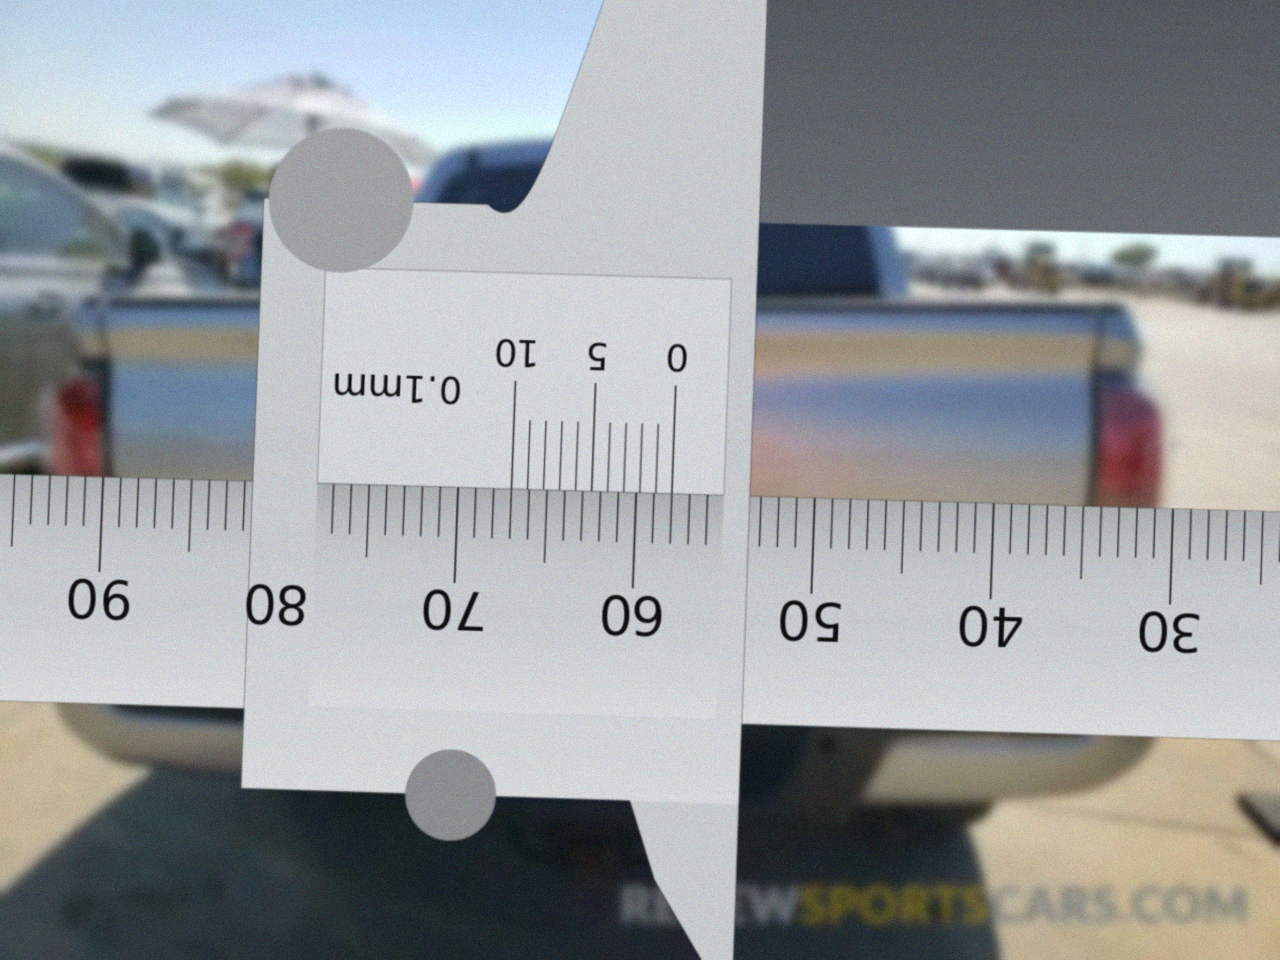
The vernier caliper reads mm 58.0
